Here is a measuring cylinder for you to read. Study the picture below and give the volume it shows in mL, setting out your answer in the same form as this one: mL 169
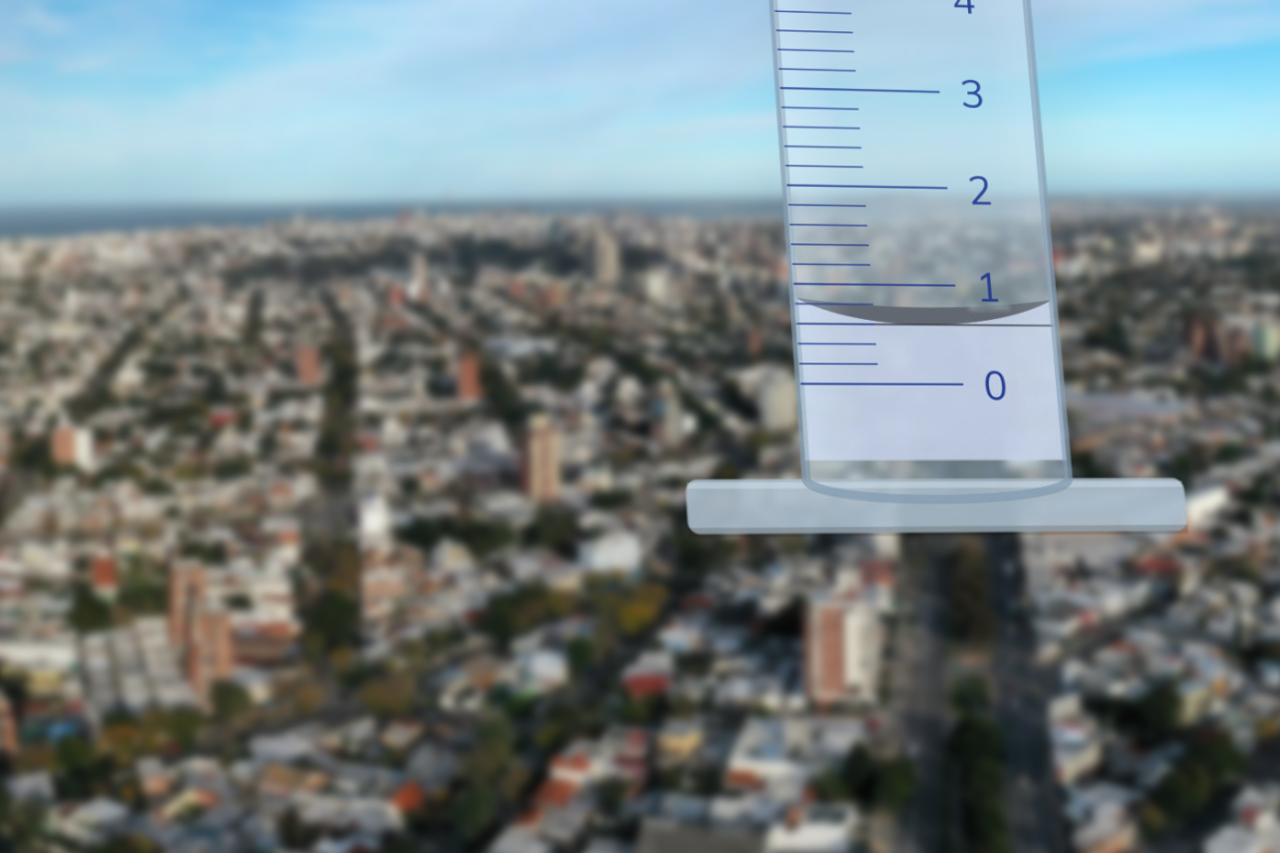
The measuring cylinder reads mL 0.6
